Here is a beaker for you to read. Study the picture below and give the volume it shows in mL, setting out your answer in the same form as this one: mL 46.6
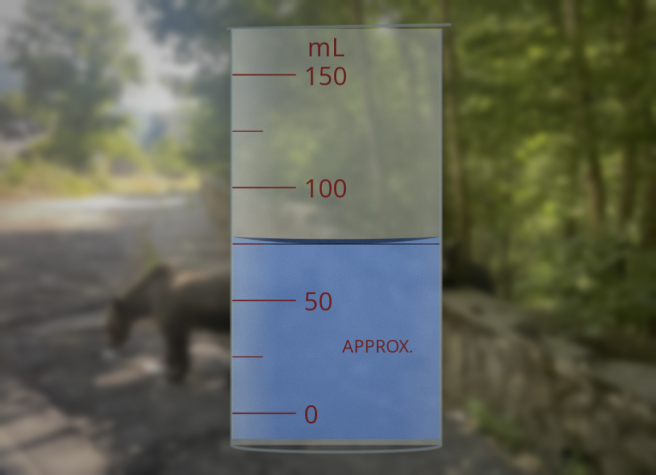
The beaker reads mL 75
